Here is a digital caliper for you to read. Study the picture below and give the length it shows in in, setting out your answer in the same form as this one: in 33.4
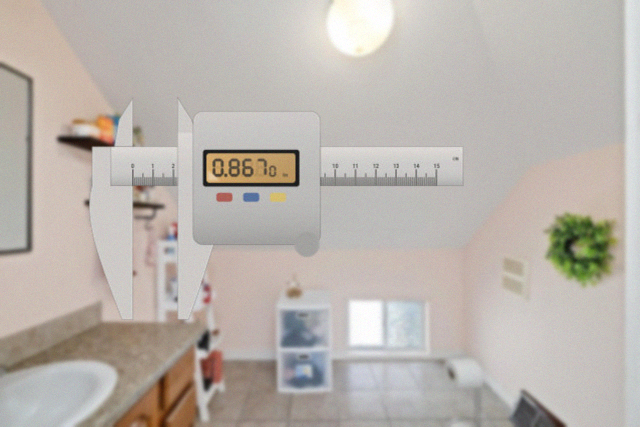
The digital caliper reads in 0.8670
